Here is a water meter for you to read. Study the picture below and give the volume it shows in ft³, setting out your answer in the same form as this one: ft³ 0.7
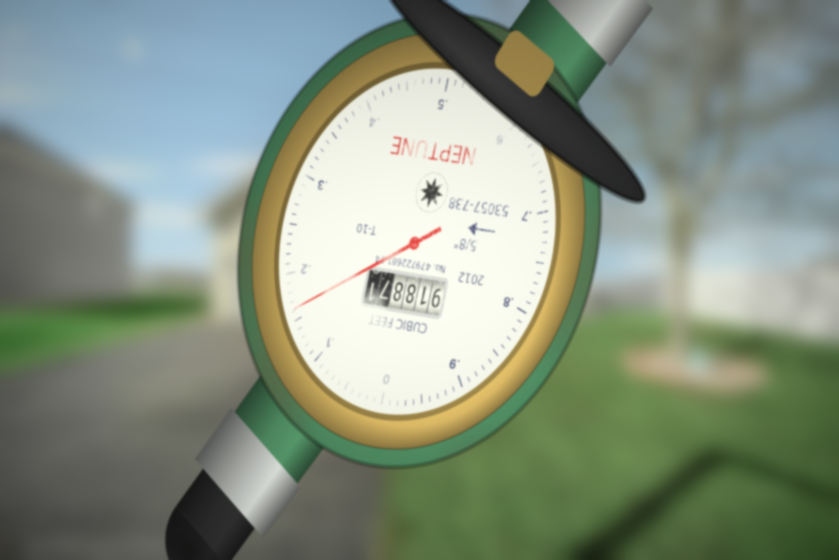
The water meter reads ft³ 918871.16
